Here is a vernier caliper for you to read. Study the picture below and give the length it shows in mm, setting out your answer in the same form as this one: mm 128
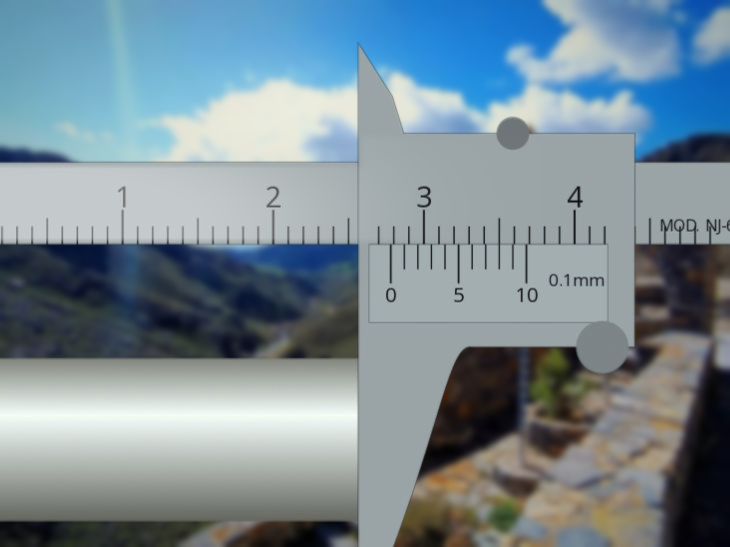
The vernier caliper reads mm 27.8
